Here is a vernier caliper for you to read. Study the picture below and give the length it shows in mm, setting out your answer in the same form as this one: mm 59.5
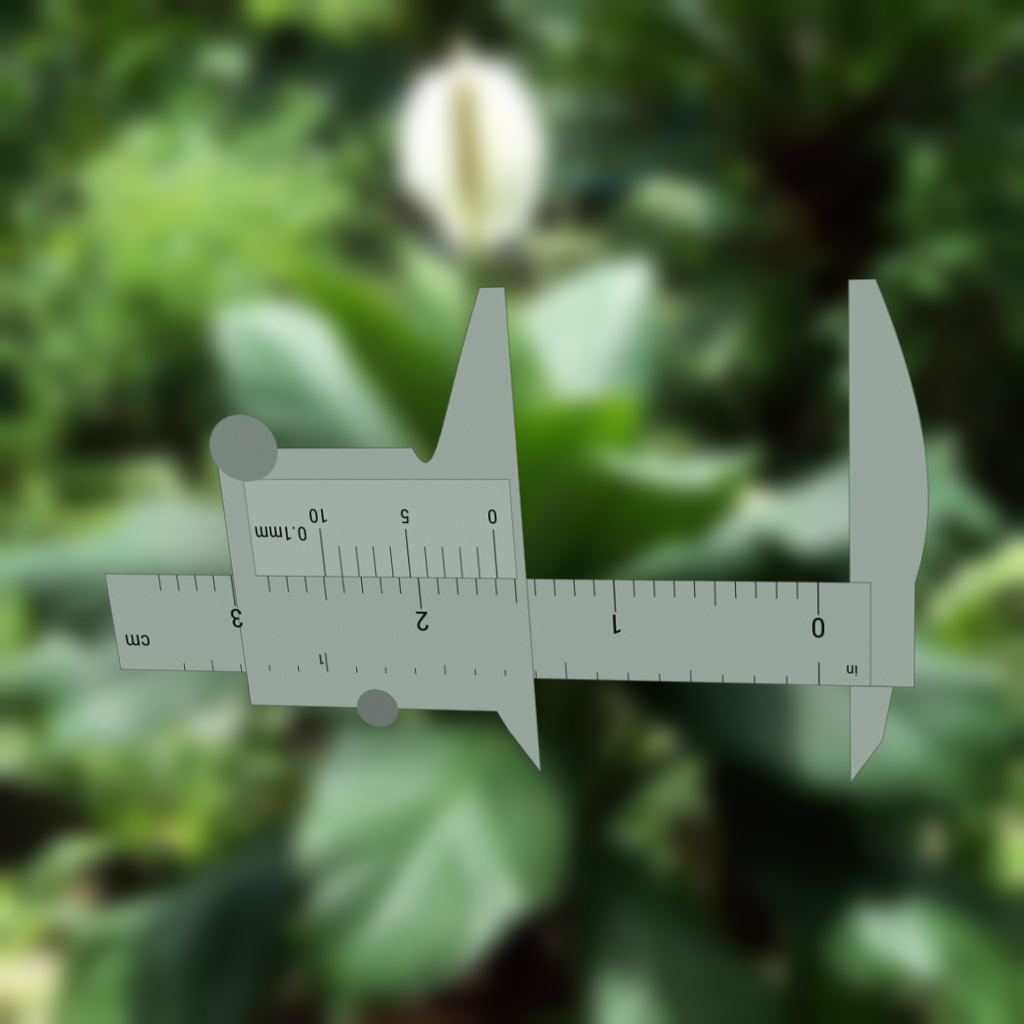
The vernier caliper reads mm 15.9
